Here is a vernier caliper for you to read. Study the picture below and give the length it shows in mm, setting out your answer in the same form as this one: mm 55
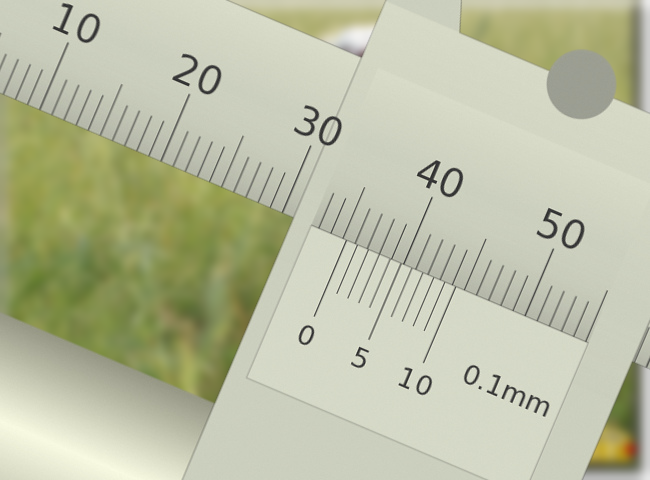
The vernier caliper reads mm 35.3
